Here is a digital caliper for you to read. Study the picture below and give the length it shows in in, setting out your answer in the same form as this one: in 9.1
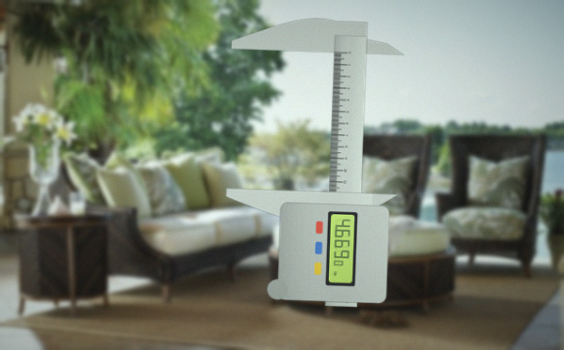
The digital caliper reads in 4.6690
